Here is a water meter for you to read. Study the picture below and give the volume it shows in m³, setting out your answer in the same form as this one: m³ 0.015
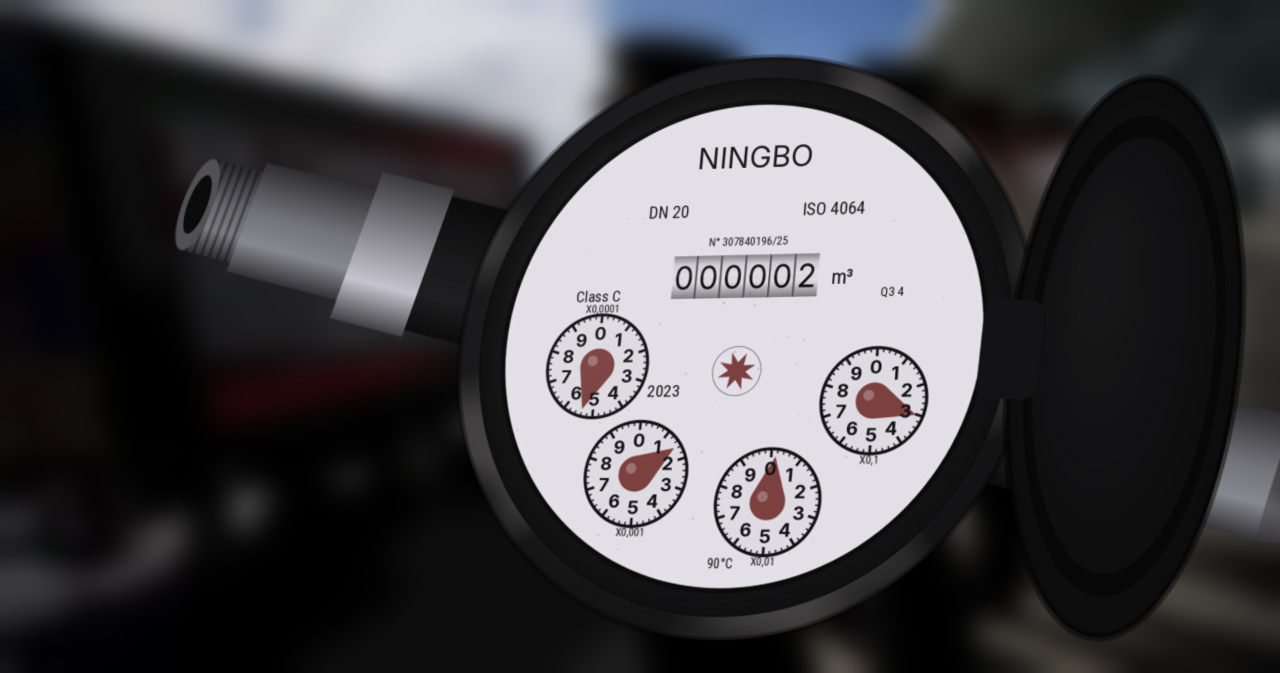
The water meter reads m³ 2.3015
